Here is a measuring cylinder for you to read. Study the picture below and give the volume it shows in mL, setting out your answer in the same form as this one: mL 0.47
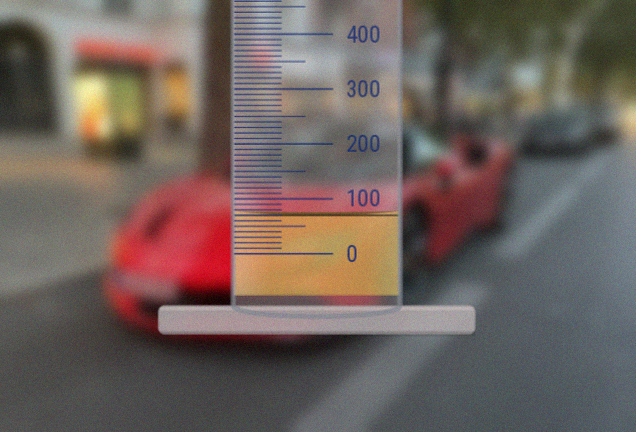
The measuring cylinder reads mL 70
